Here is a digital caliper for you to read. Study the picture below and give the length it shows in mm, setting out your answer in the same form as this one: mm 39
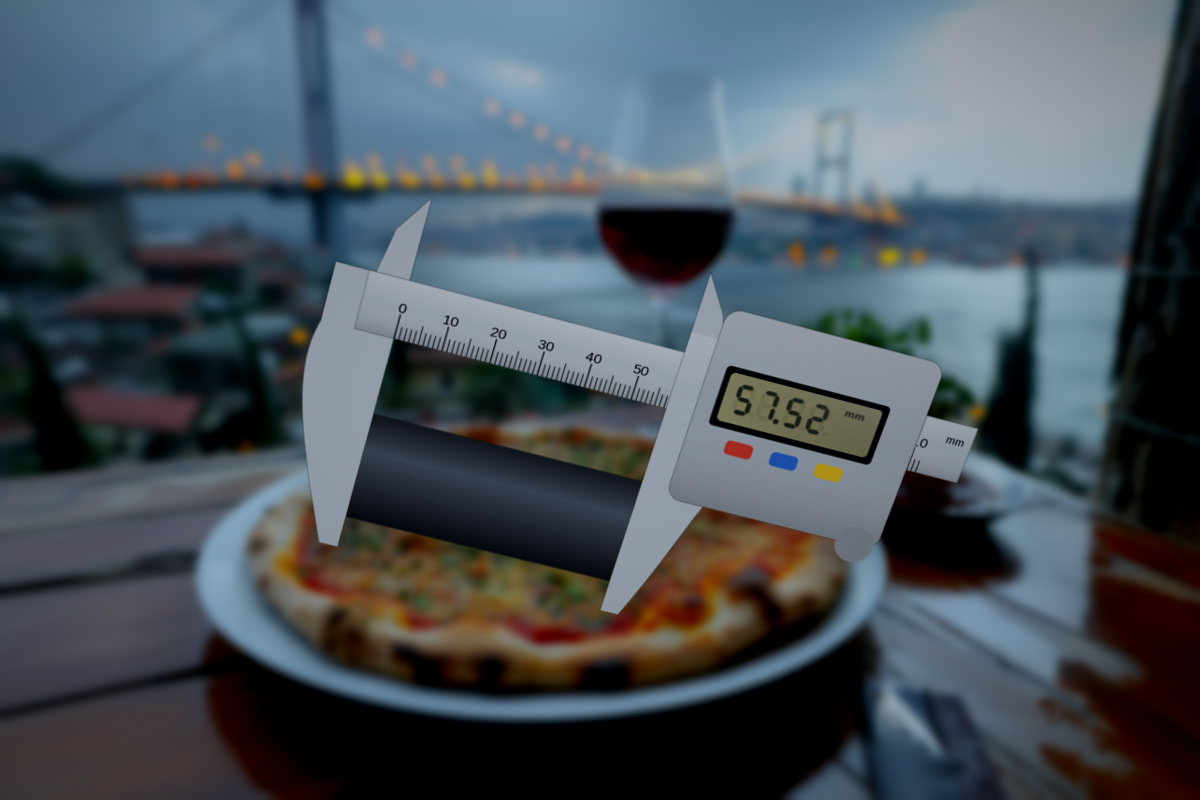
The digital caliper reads mm 57.52
